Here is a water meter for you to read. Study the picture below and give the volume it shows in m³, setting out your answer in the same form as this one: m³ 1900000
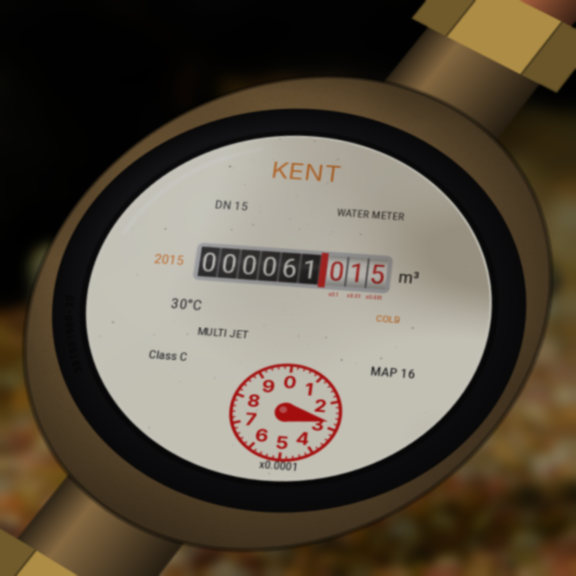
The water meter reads m³ 61.0152
